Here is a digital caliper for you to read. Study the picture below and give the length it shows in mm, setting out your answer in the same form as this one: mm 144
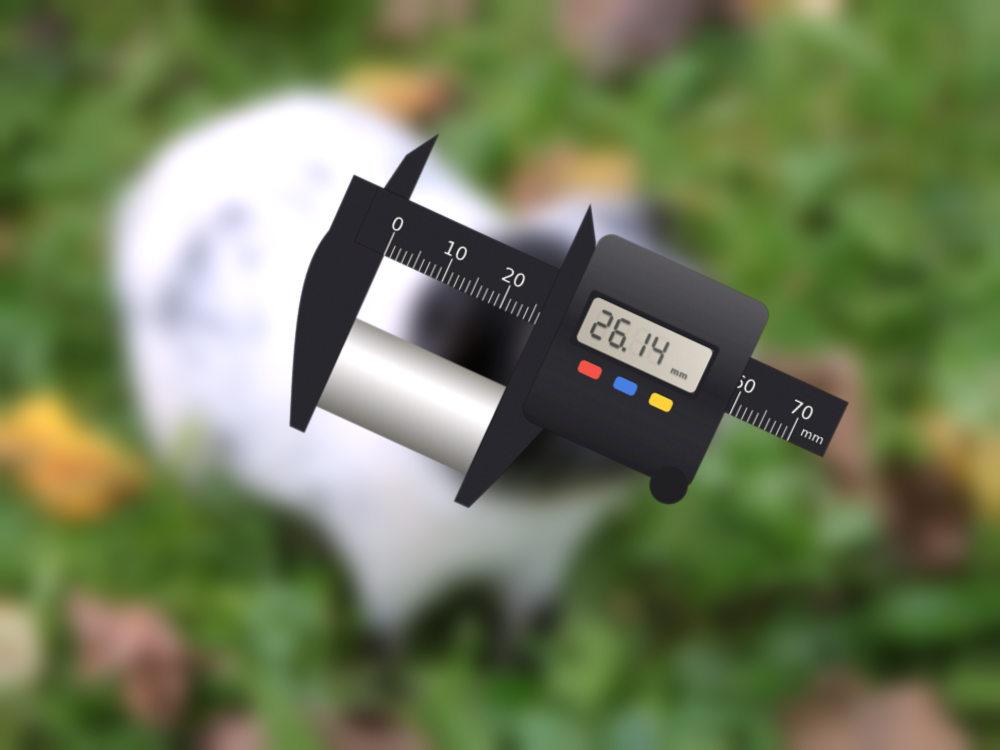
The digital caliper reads mm 26.14
